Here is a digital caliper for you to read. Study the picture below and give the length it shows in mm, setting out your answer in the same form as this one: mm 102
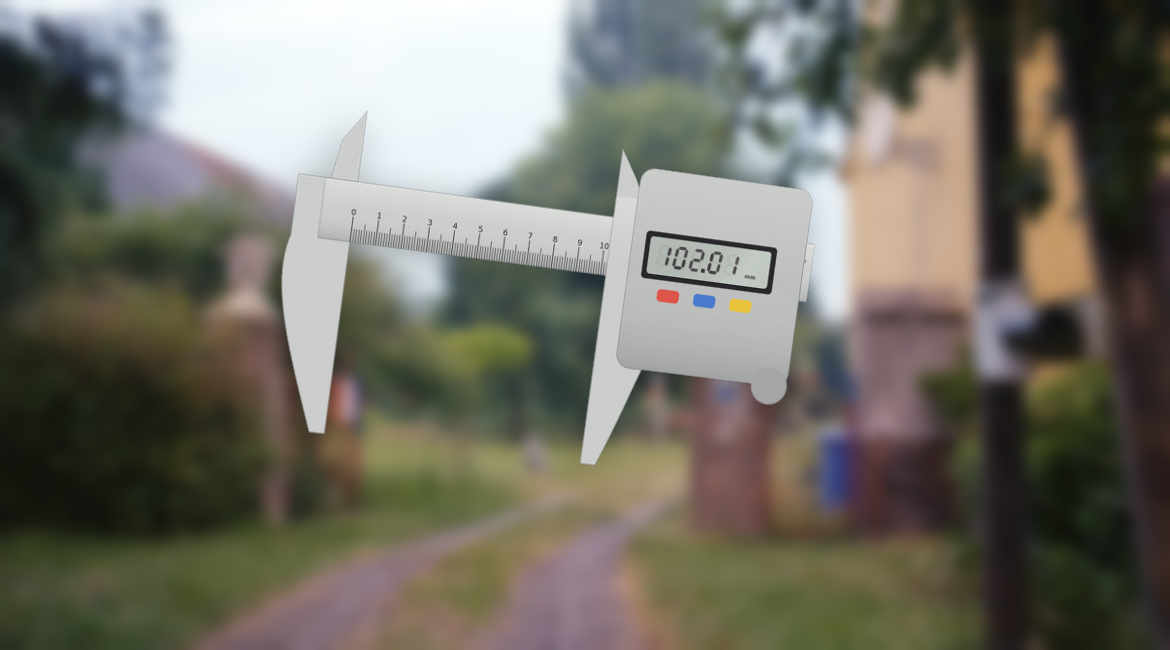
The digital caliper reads mm 102.01
